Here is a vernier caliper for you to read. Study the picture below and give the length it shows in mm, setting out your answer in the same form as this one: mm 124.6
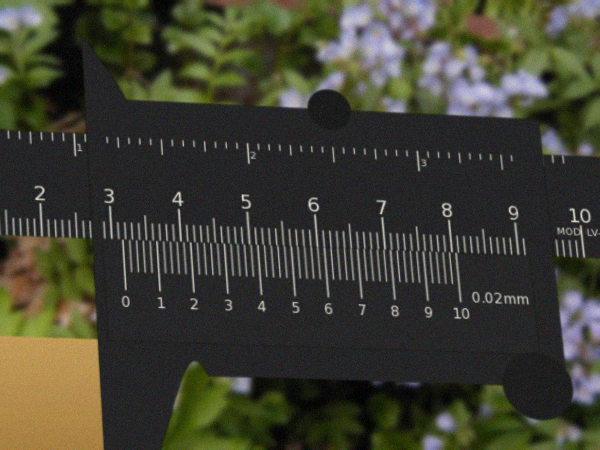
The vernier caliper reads mm 31.6
